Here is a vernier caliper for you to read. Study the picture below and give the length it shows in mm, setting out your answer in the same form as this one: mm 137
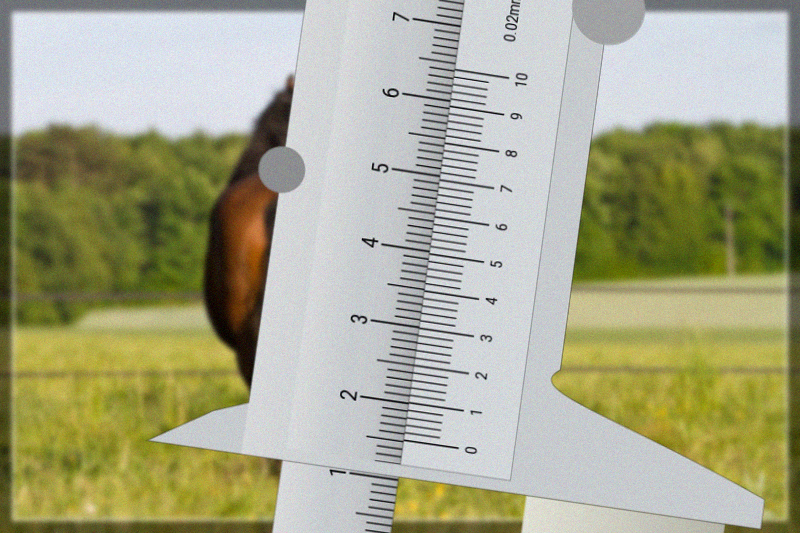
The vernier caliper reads mm 15.2
